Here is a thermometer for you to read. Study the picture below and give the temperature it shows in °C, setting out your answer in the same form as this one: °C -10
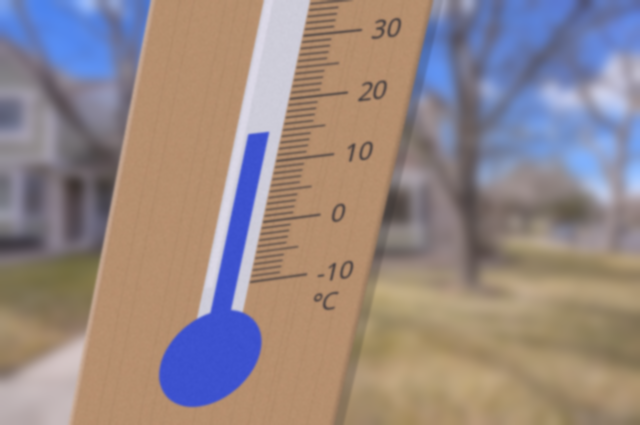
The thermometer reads °C 15
